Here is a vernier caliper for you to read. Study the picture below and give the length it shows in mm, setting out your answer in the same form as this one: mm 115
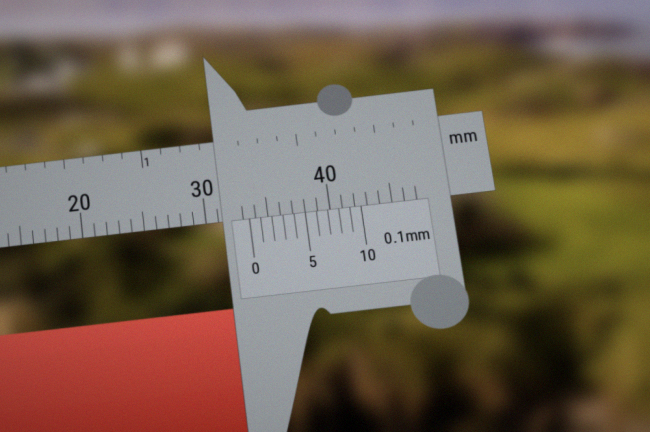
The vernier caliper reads mm 33.5
